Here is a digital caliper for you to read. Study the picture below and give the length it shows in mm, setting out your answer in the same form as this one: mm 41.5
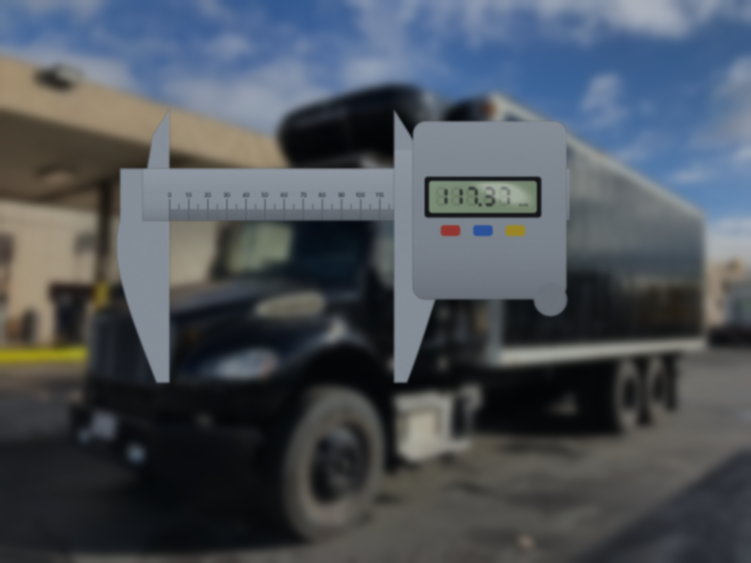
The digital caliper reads mm 117.37
